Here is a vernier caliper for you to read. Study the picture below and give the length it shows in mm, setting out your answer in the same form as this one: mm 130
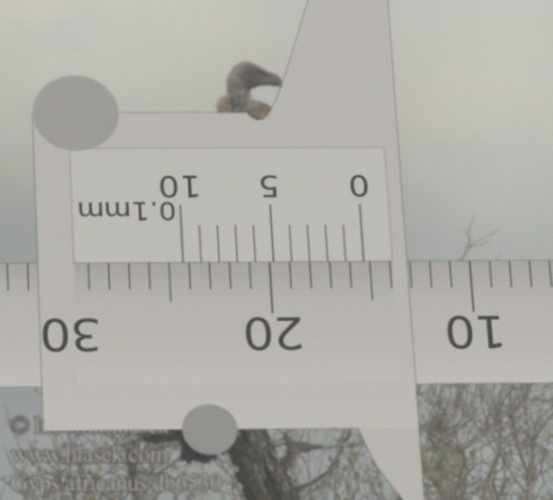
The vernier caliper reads mm 15.3
